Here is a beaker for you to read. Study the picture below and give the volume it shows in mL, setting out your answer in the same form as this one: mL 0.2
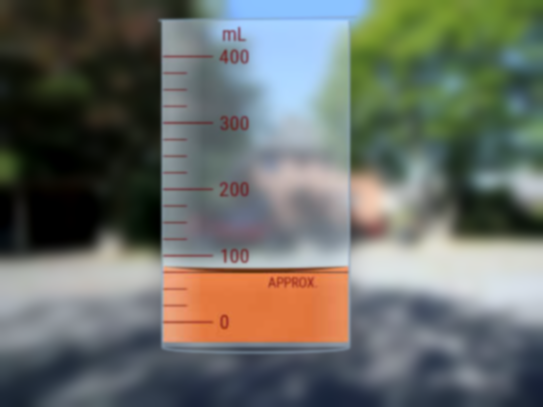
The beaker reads mL 75
